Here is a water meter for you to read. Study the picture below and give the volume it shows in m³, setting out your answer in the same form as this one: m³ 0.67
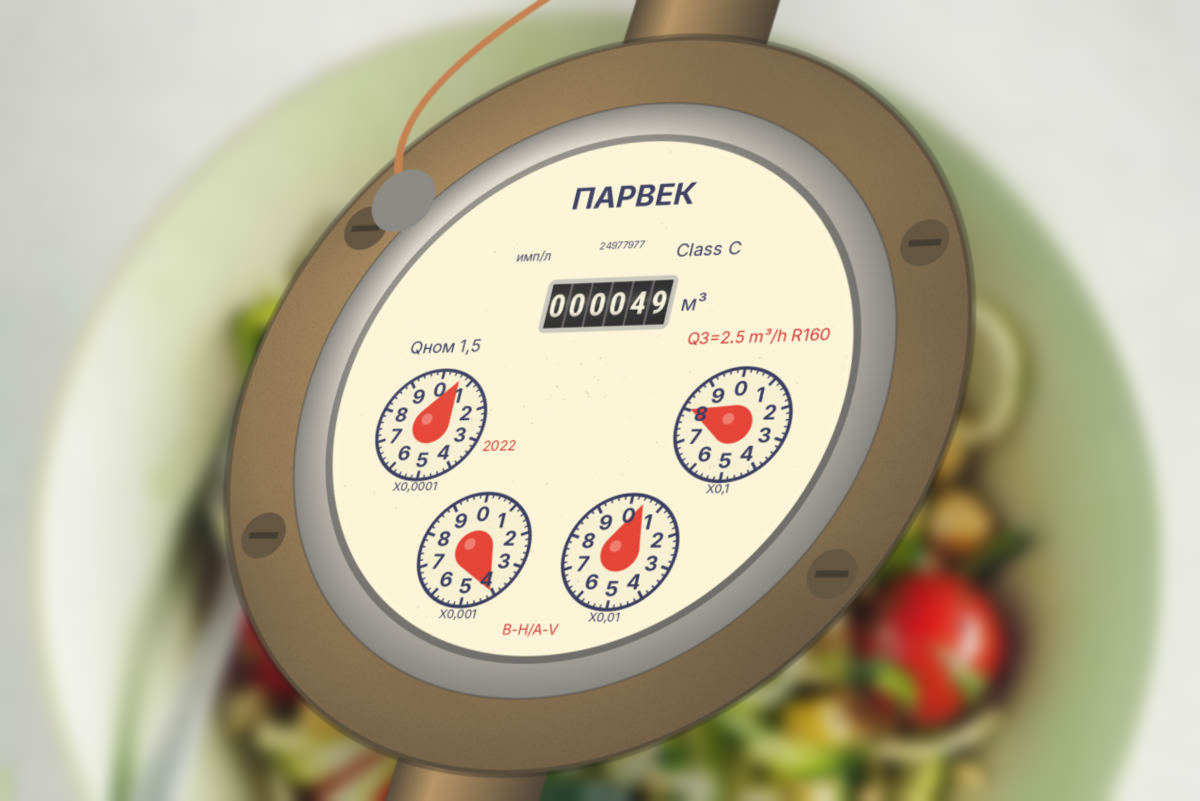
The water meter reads m³ 49.8040
